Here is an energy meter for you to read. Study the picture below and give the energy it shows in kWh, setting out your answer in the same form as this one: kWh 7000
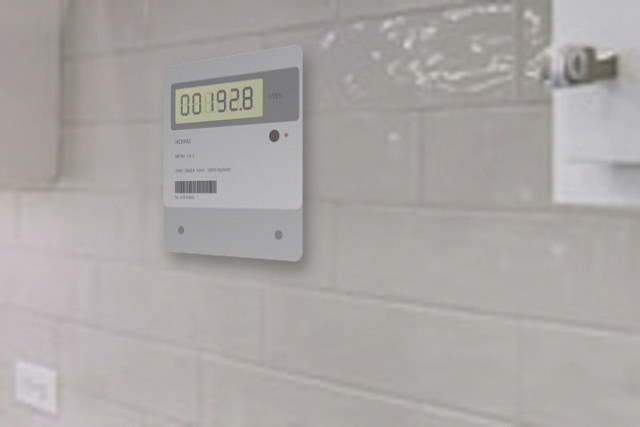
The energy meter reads kWh 192.8
